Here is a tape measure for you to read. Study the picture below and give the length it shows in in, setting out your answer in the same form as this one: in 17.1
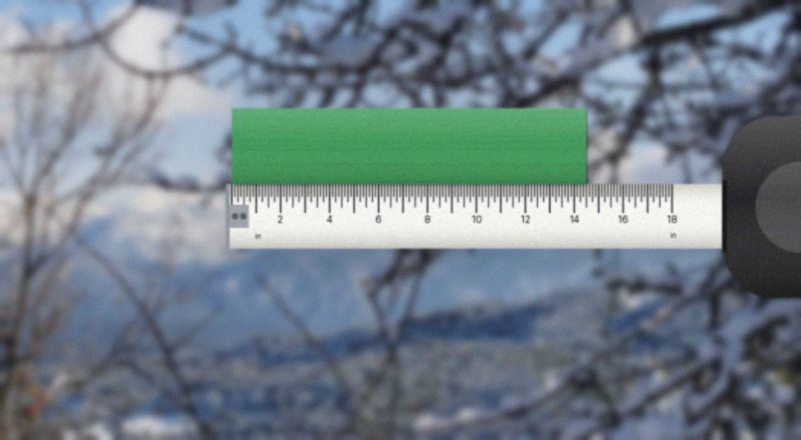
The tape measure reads in 14.5
